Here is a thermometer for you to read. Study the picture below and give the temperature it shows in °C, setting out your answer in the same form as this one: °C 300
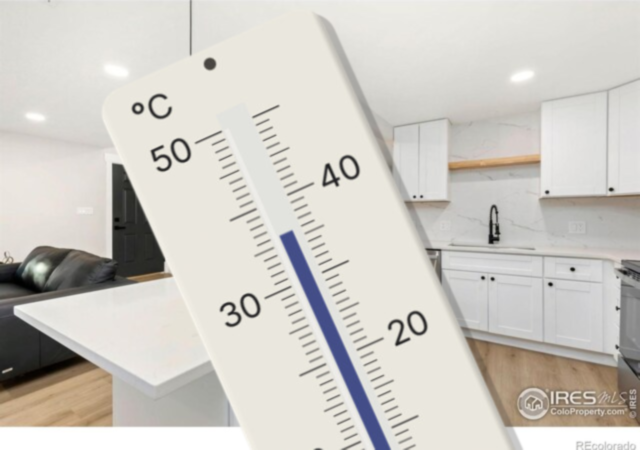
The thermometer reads °C 36
